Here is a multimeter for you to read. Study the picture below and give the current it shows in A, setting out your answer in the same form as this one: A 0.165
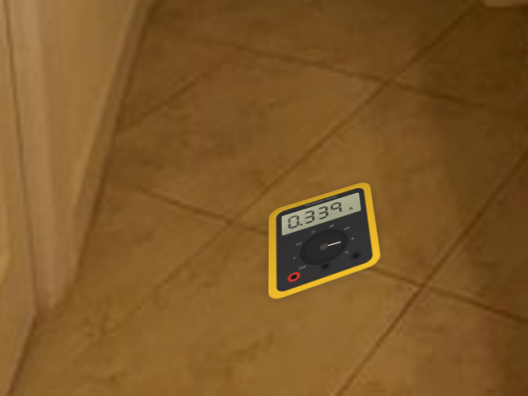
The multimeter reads A 0.339
